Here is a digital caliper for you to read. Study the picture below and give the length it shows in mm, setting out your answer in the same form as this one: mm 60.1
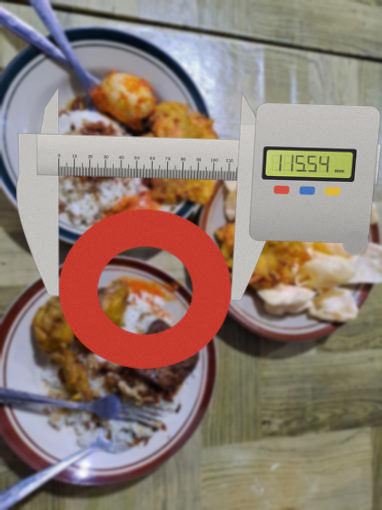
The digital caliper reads mm 115.54
